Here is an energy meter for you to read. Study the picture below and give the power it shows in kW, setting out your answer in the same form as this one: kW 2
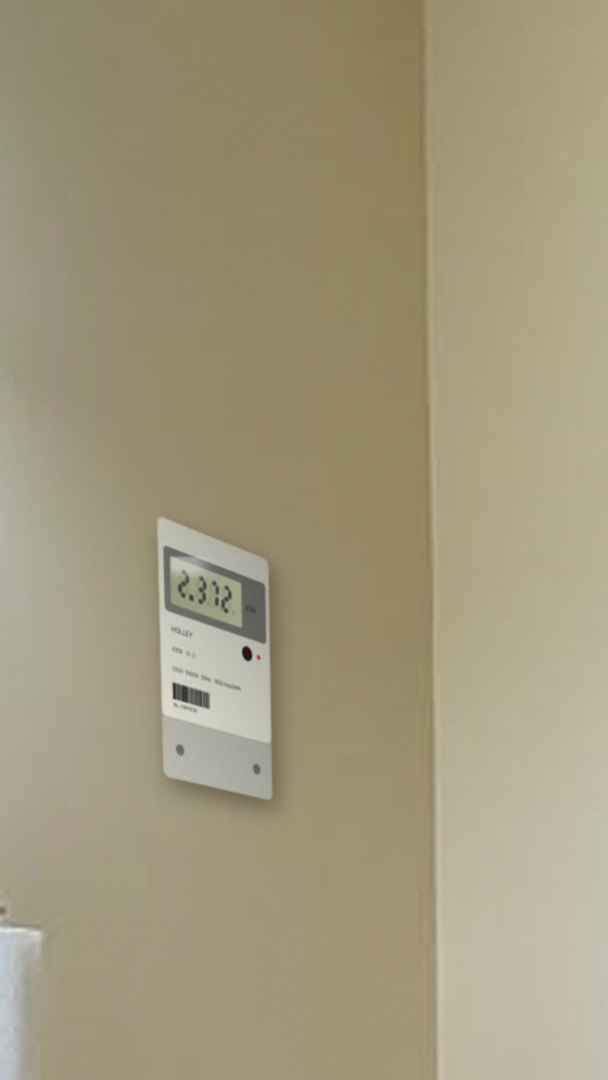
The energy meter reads kW 2.372
